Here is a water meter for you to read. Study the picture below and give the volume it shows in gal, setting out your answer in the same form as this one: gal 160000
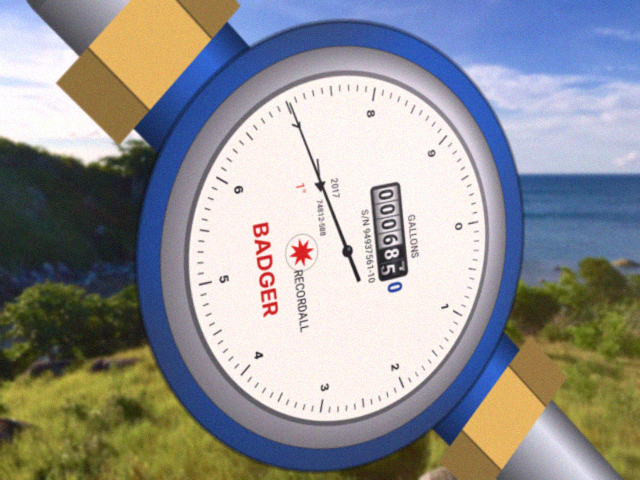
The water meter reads gal 6847.0
